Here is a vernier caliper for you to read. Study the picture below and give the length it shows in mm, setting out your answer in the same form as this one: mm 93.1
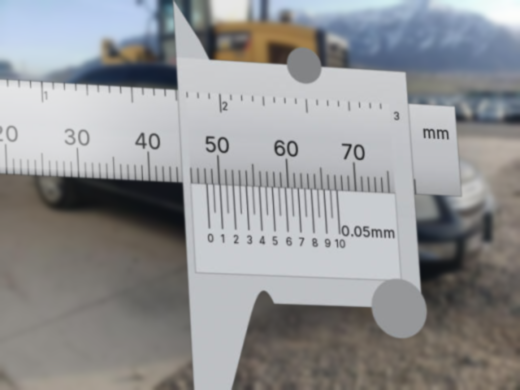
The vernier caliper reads mm 48.2
